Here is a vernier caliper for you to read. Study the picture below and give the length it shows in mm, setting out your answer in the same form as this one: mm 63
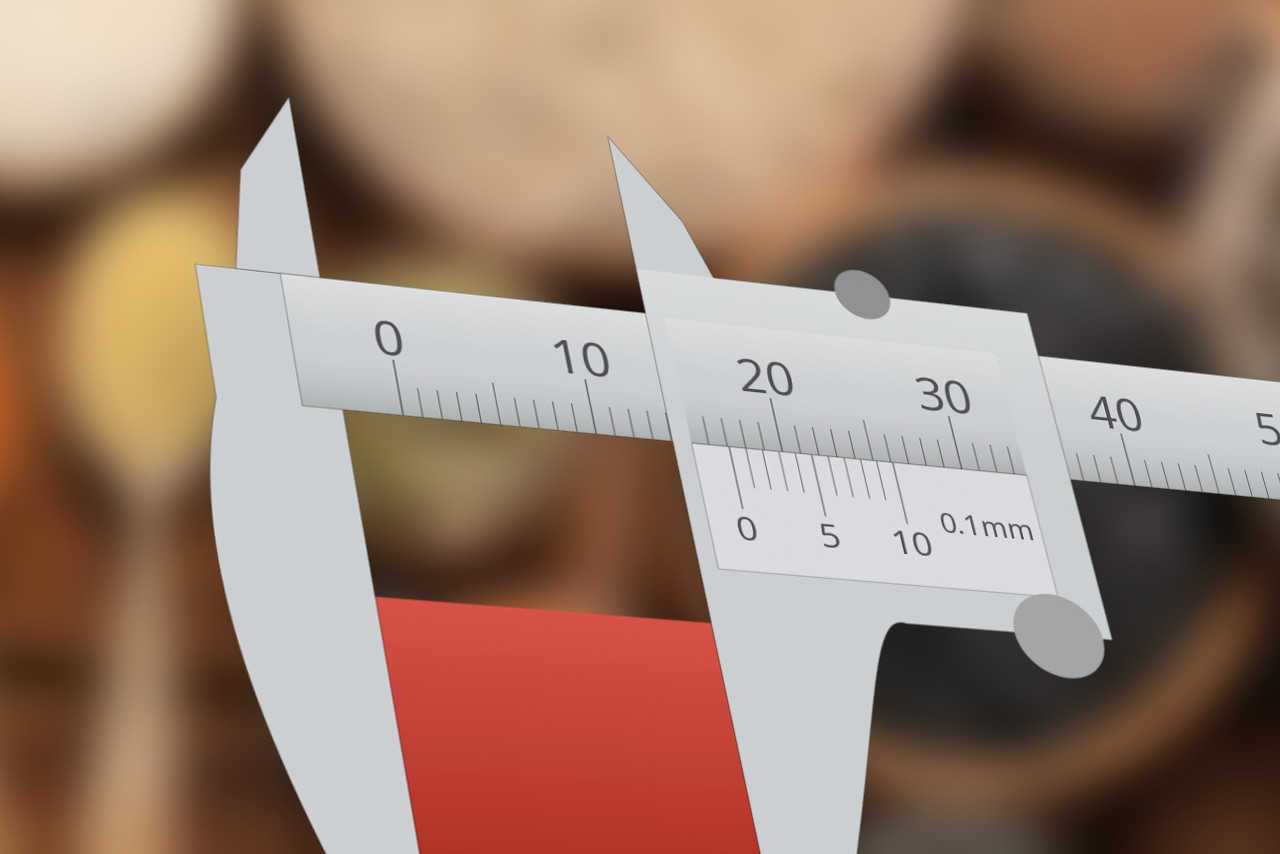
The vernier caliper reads mm 17.1
